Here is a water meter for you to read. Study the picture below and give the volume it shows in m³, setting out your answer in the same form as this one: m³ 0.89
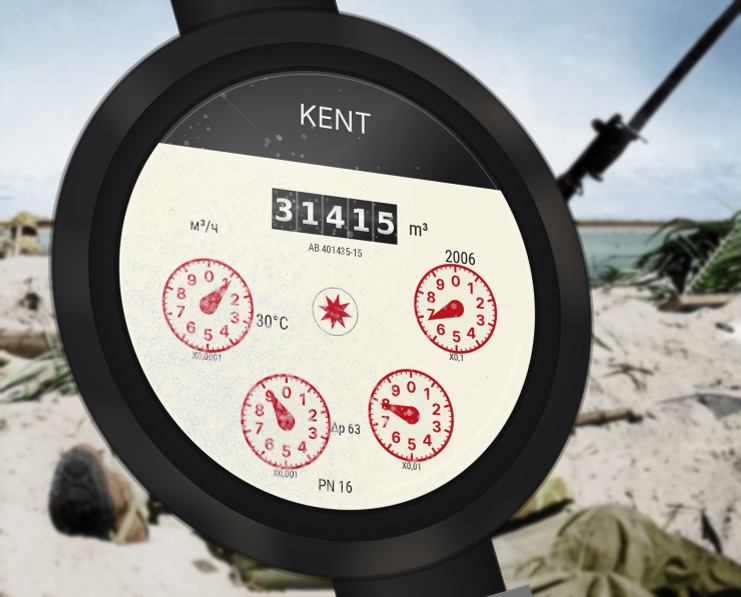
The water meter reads m³ 31415.6791
